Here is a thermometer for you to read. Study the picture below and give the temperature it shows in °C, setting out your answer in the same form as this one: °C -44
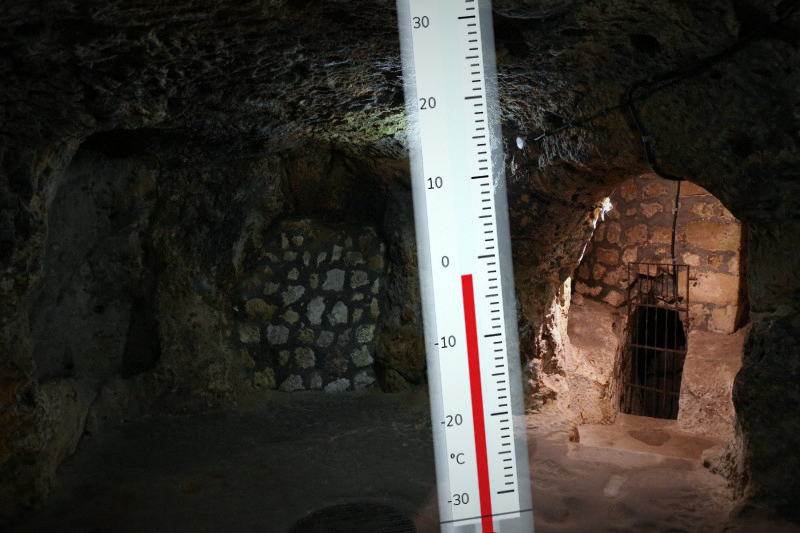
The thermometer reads °C -2
